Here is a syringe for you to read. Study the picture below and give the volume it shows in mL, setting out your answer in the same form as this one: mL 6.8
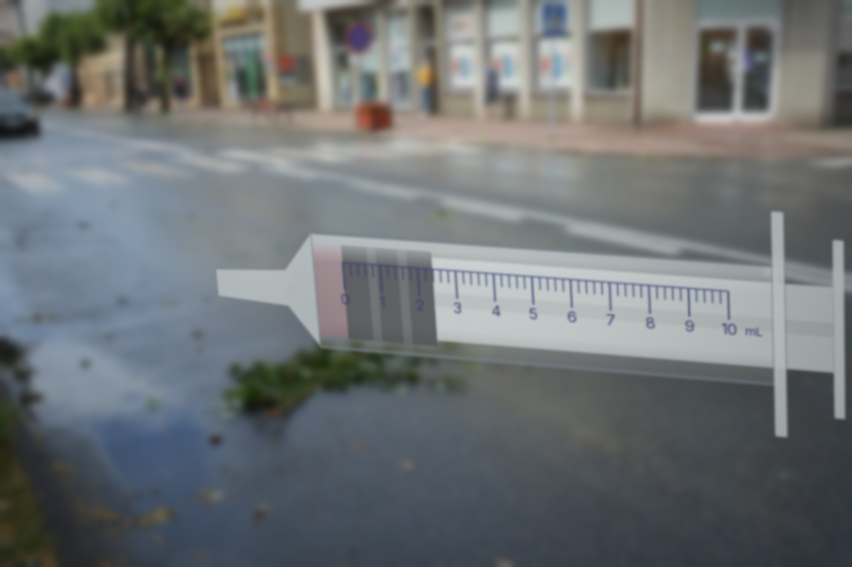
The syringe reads mL 0
